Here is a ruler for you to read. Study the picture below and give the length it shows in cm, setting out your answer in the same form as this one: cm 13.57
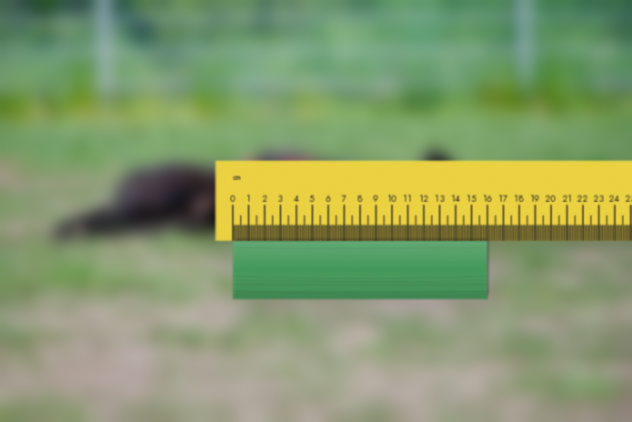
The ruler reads cm 16
